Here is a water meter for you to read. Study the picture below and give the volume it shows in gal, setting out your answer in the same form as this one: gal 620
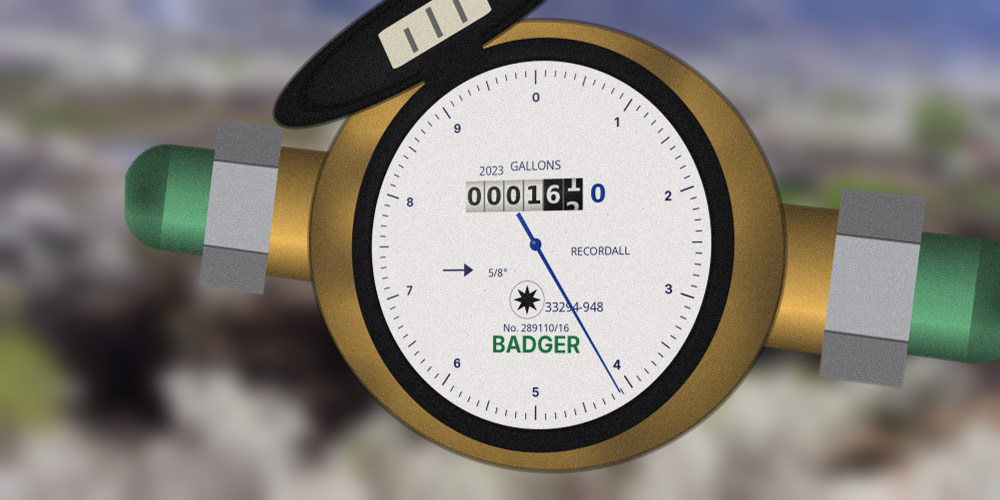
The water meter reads gal 1614.1
